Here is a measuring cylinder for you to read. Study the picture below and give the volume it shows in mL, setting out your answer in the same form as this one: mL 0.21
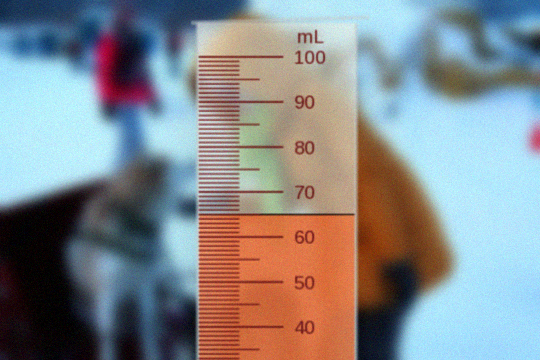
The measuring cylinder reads mL 65
